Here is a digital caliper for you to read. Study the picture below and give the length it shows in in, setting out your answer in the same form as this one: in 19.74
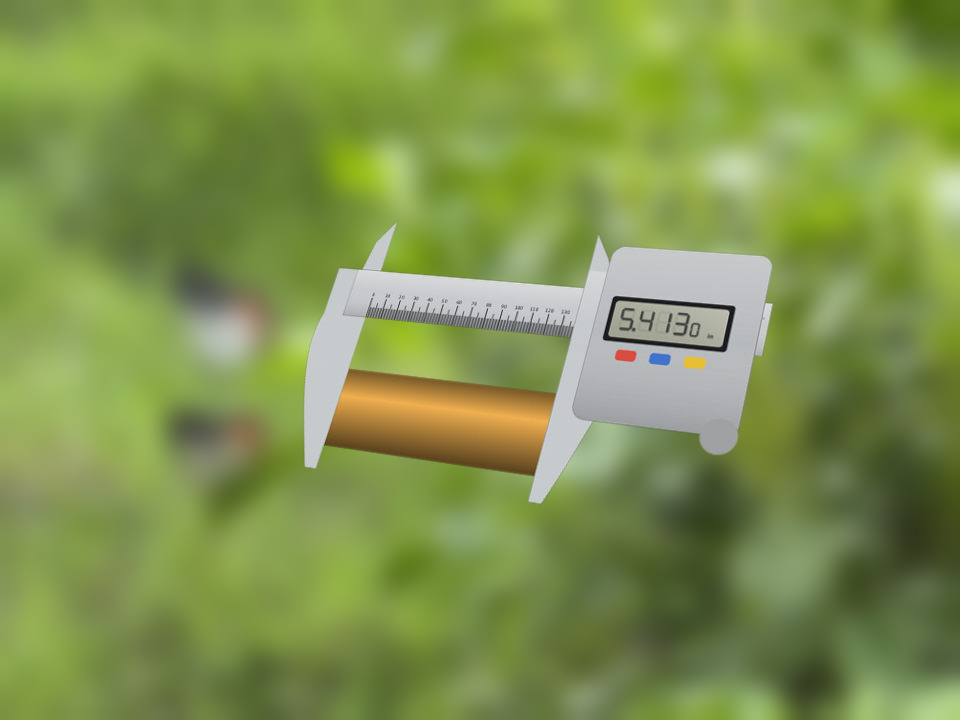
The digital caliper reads in 5.4130
